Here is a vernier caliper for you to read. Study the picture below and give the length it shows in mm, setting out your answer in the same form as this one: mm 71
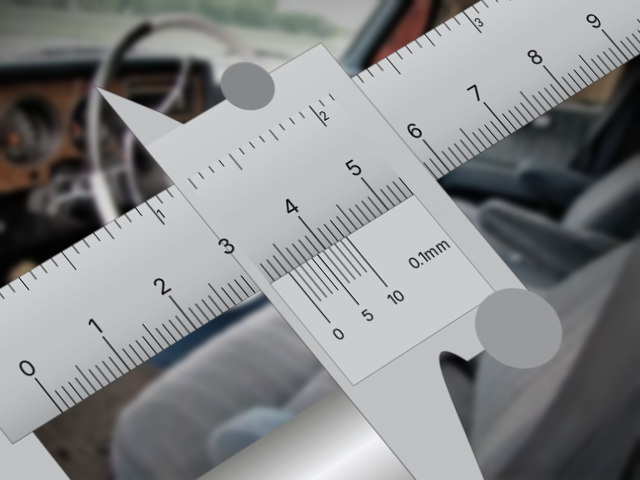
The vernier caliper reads mm 34.2
